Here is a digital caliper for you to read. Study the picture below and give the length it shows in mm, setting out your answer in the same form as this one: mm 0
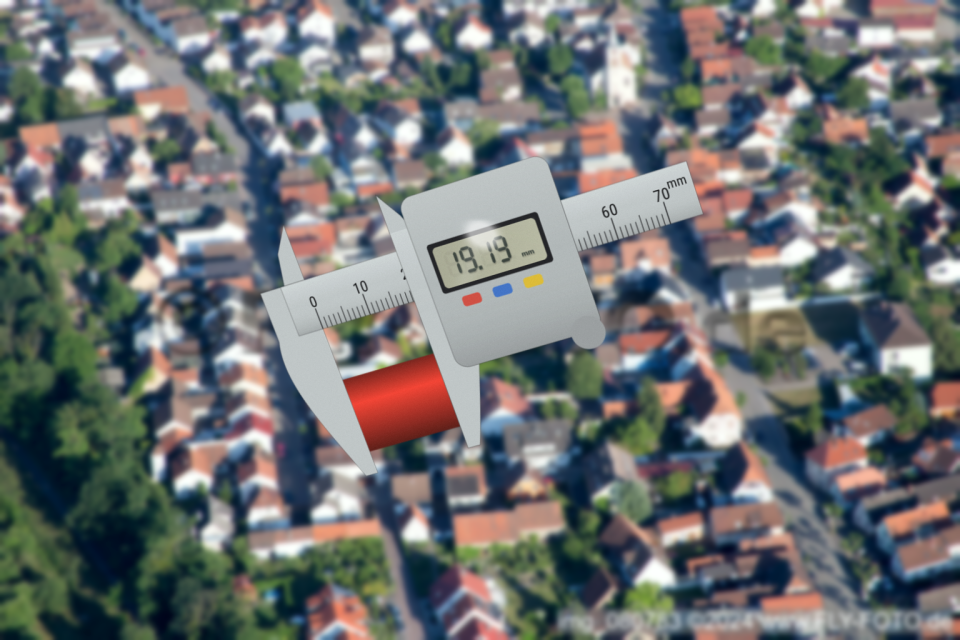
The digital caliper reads mm 19.19
